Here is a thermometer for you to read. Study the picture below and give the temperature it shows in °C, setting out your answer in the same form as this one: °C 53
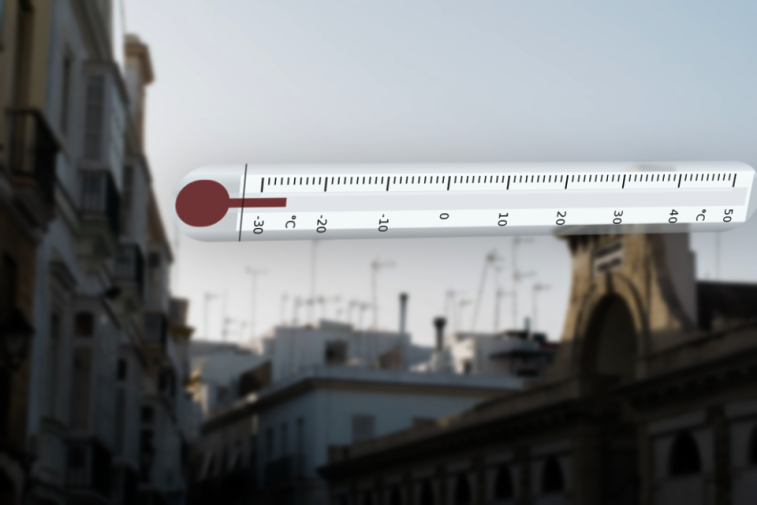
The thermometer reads °C -26
